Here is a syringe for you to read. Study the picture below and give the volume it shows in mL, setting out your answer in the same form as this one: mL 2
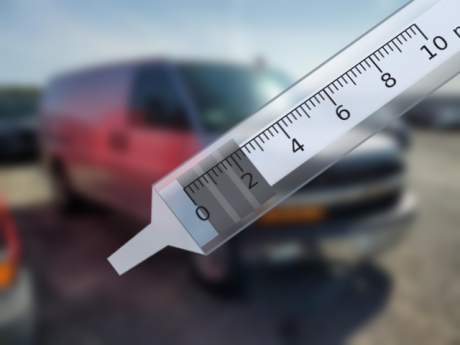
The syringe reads mL 0
